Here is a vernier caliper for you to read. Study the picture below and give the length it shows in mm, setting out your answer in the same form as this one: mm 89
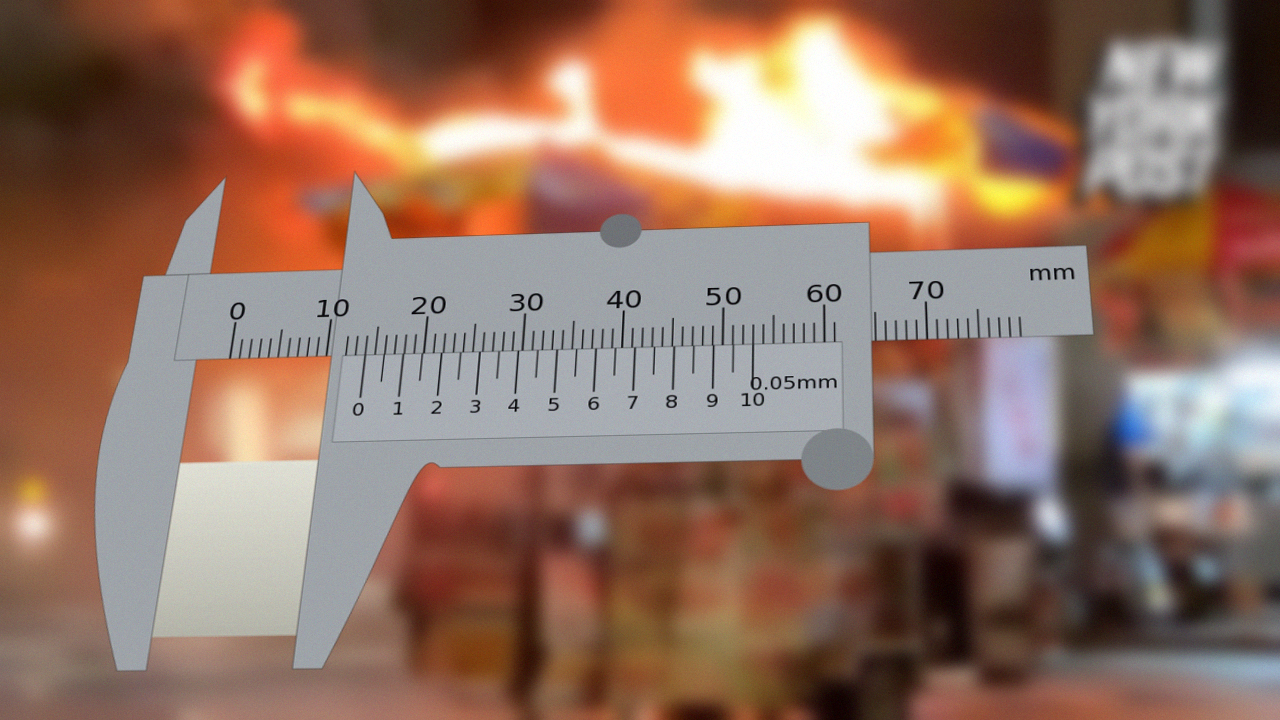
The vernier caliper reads mm 14.0
